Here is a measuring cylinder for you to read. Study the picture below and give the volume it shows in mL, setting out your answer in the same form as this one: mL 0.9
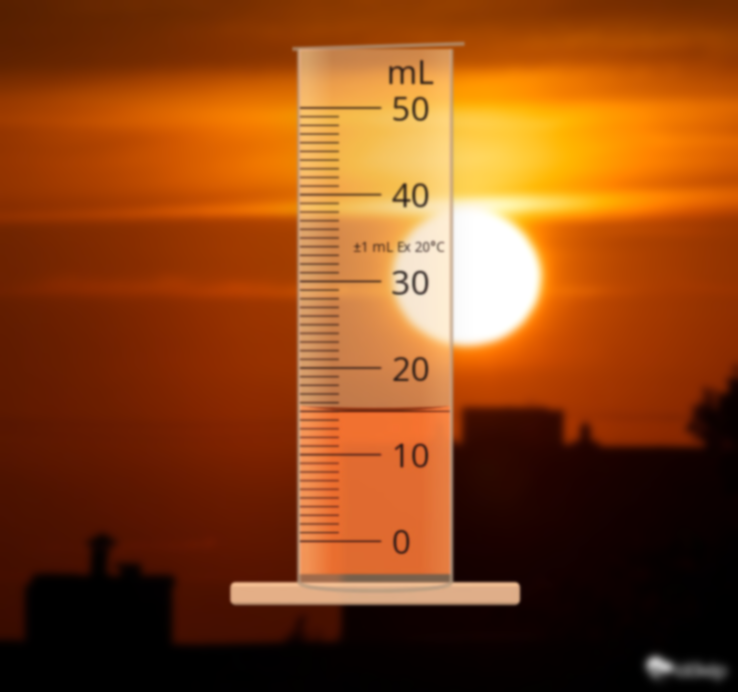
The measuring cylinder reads mL 15
